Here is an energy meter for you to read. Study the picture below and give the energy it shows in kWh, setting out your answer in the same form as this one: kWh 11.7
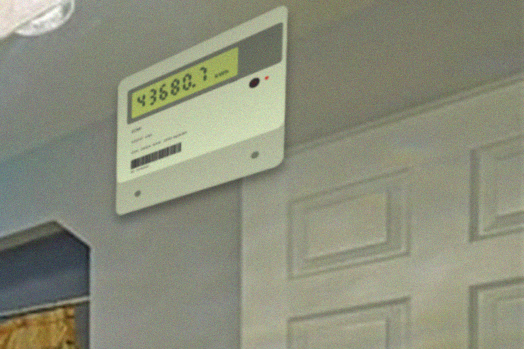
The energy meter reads kWh 43680.7
